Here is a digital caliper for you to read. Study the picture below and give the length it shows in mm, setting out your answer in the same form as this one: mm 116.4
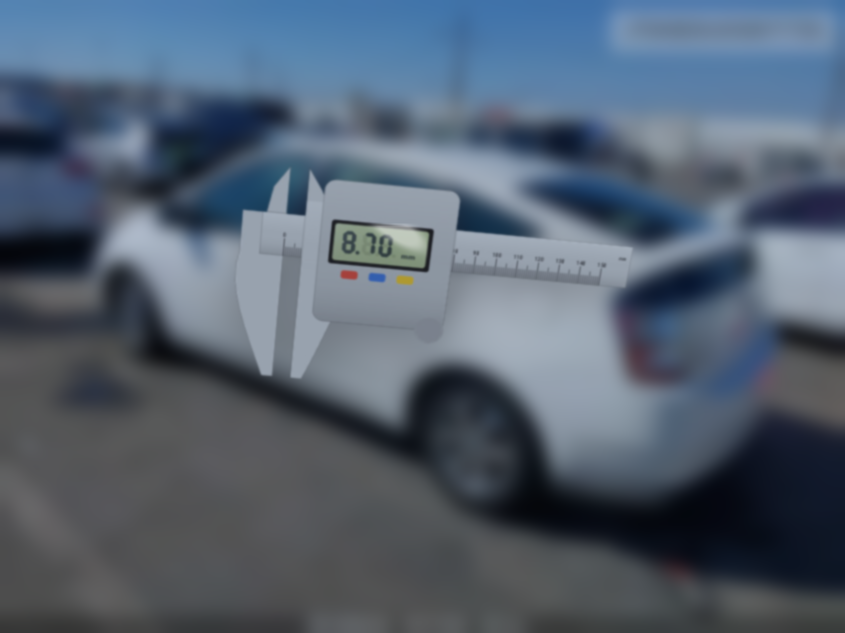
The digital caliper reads mm 8.70
